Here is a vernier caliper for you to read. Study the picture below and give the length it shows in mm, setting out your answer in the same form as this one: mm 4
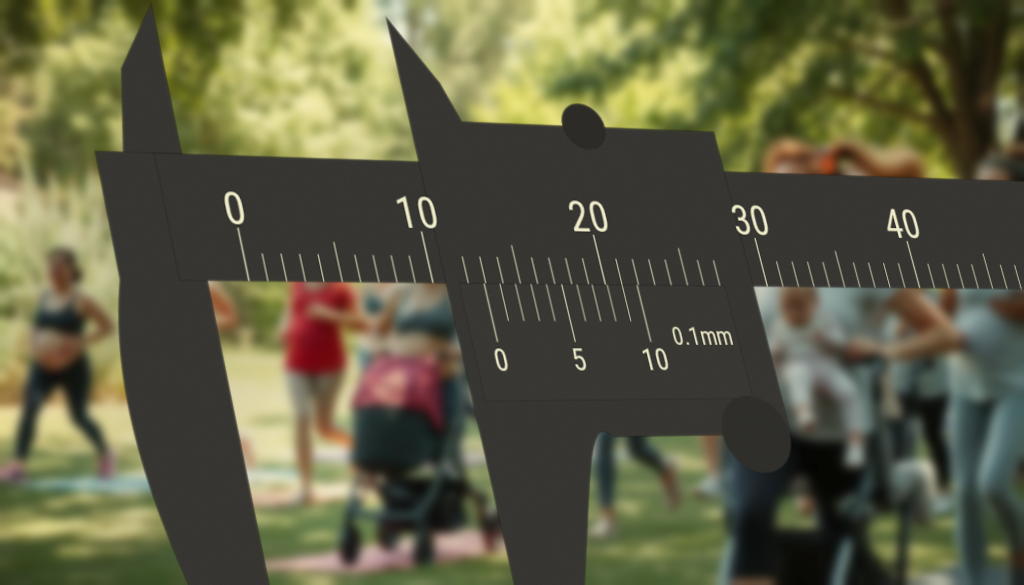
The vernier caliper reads mm 12.9
